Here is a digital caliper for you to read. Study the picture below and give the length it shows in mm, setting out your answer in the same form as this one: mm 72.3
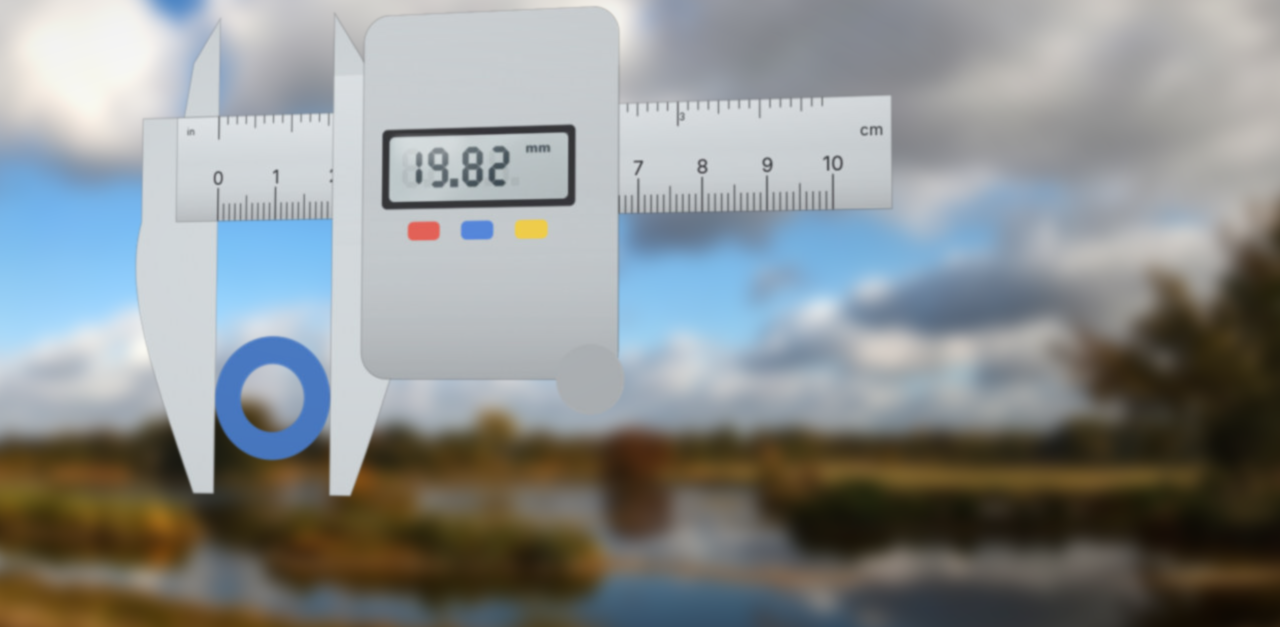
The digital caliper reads mm 19.82
